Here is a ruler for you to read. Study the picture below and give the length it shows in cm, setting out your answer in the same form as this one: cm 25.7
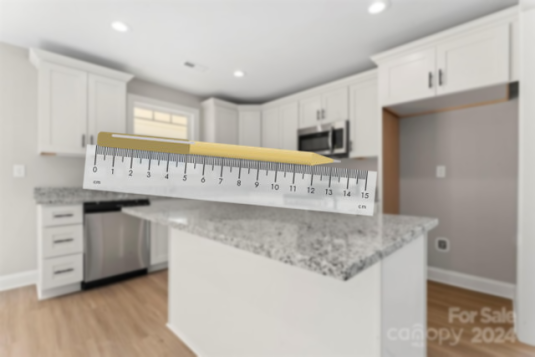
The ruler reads cm 13.5
